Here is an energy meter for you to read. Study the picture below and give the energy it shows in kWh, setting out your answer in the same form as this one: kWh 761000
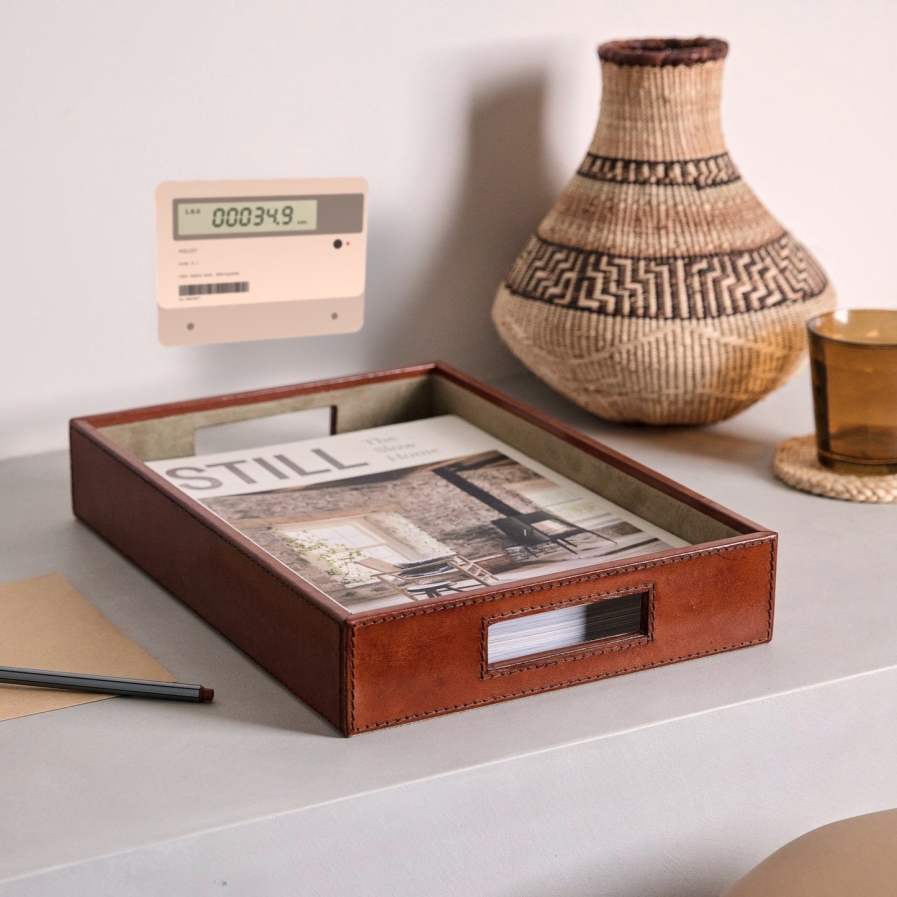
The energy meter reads kWh 34.9
